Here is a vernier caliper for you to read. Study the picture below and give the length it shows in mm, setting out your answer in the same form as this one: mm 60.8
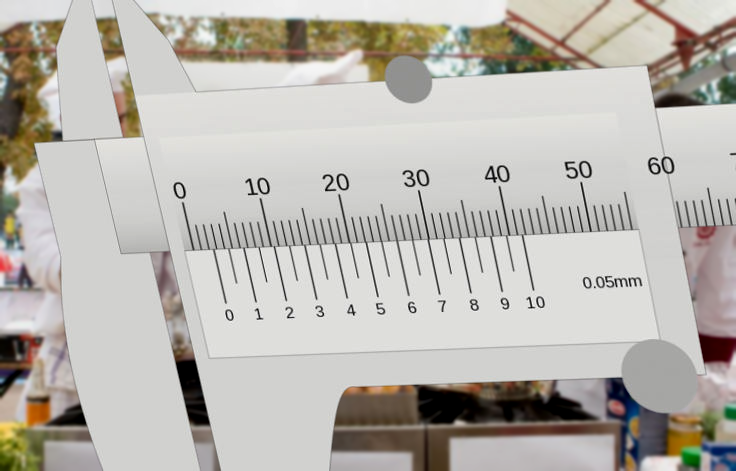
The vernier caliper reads mm 2.6
